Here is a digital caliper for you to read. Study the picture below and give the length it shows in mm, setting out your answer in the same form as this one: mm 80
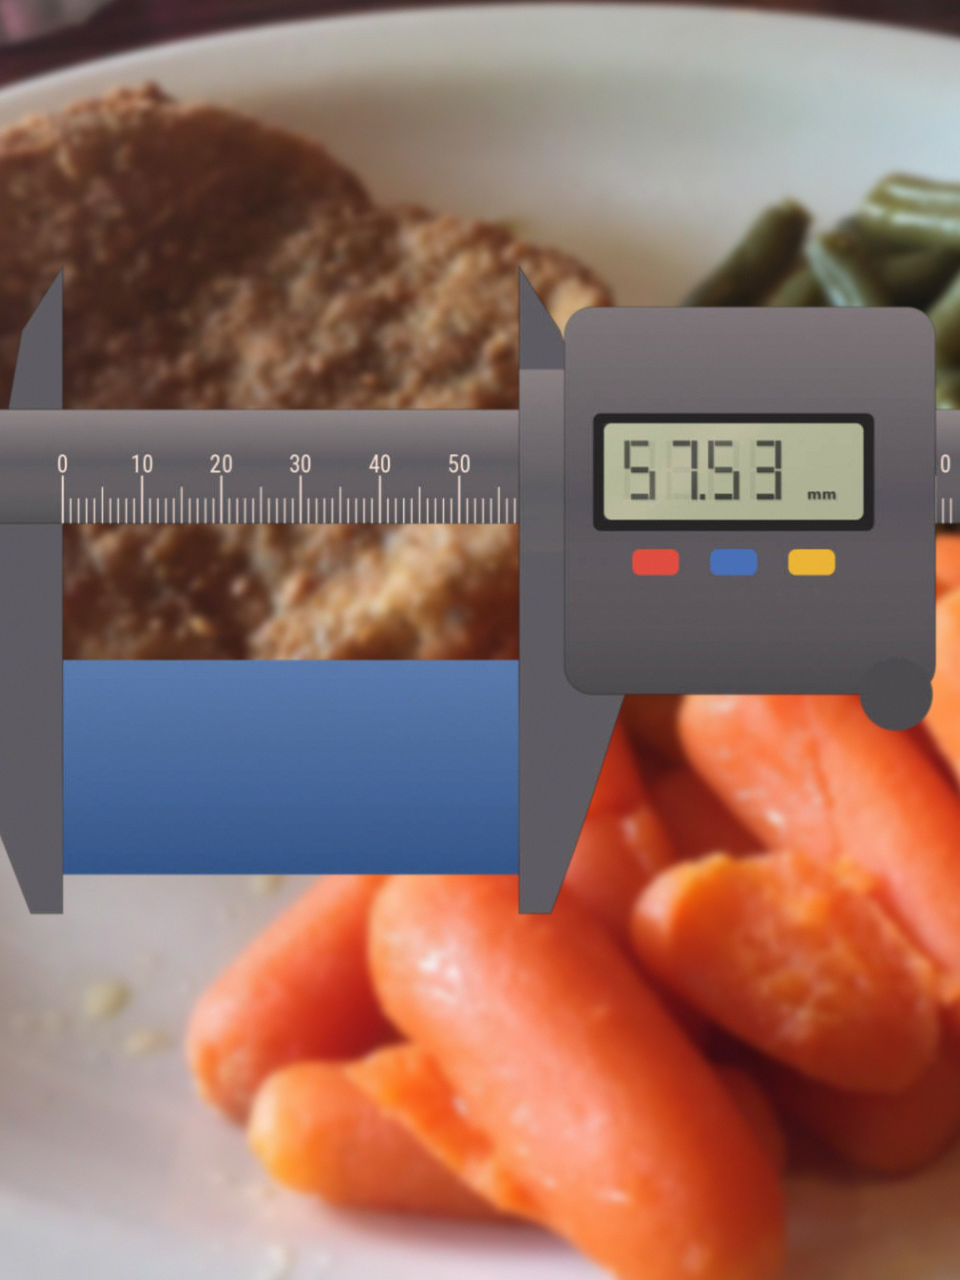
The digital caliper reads mm 57.53
